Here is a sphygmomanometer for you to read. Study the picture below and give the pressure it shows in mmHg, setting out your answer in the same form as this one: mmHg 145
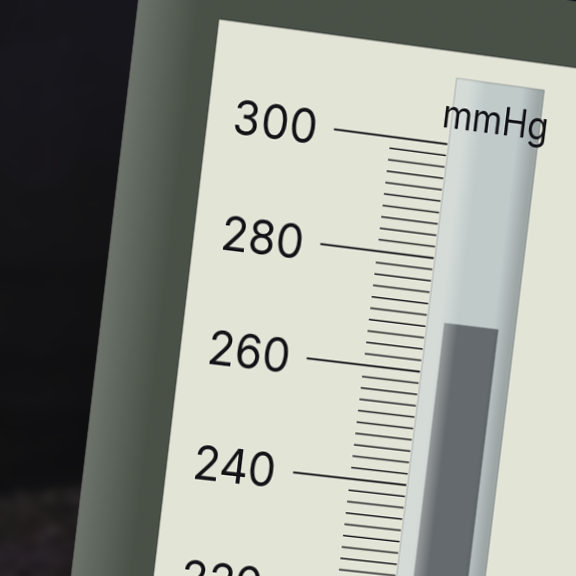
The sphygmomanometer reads mmHg 269
